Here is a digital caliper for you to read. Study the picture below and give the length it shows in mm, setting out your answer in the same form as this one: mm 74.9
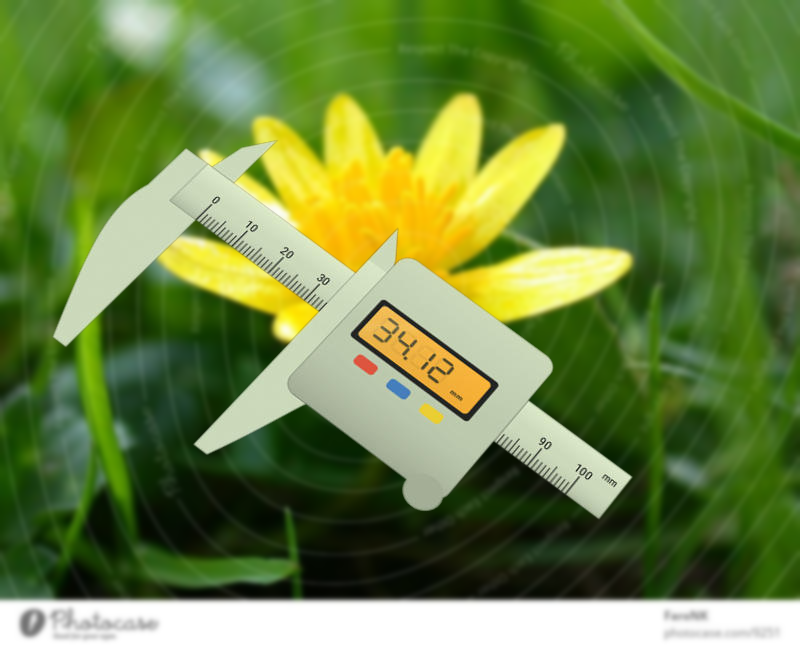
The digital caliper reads mm 34.12
